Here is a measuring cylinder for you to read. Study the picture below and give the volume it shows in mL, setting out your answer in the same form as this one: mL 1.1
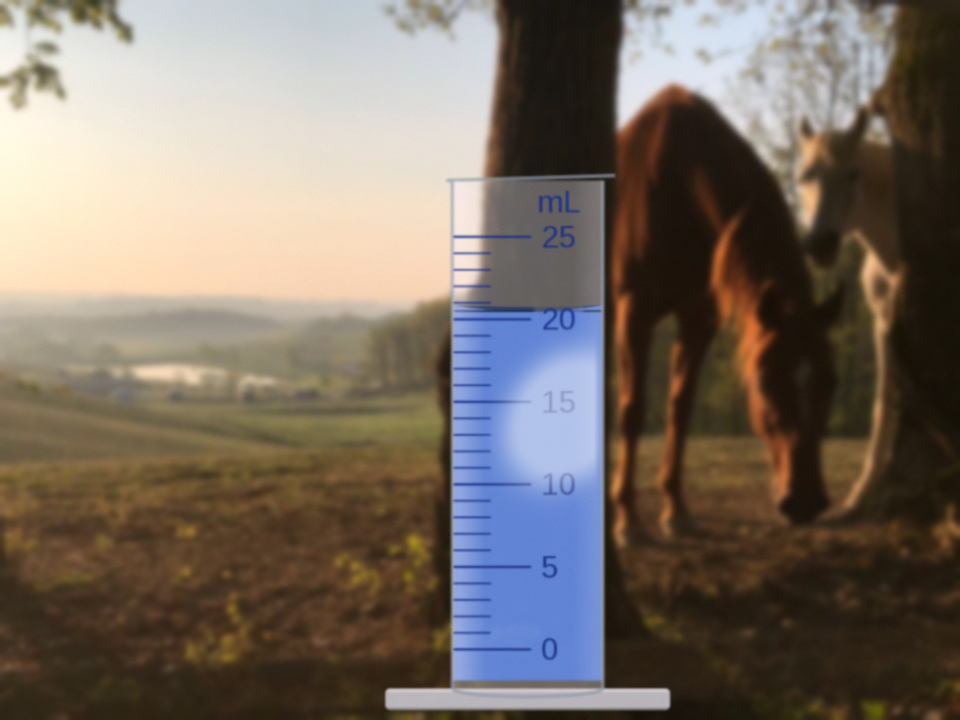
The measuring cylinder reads mL 20.5
